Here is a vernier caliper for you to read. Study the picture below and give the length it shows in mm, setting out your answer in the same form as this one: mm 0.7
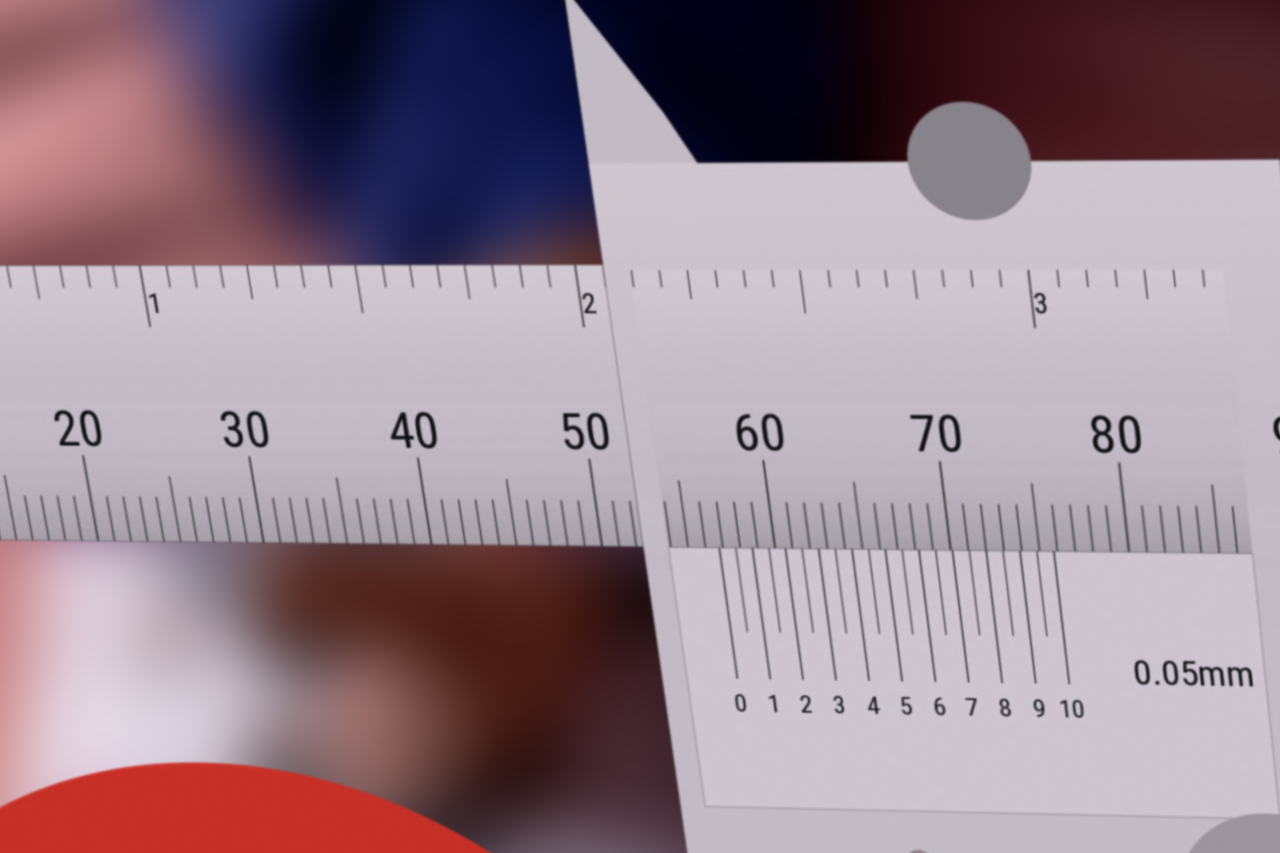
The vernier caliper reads mm 56.8
